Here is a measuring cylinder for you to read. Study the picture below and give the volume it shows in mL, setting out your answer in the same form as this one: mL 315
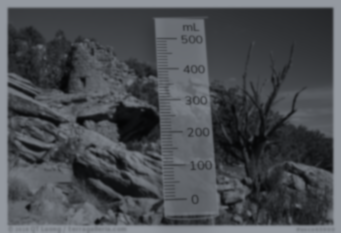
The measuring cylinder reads mL 100
